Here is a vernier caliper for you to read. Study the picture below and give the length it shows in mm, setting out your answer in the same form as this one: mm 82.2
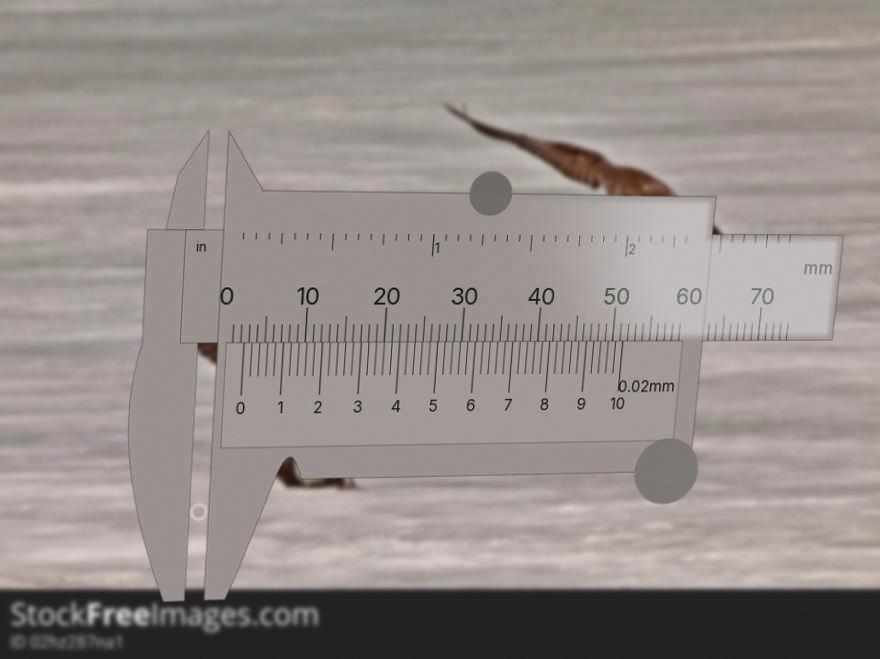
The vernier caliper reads mm 2.4
